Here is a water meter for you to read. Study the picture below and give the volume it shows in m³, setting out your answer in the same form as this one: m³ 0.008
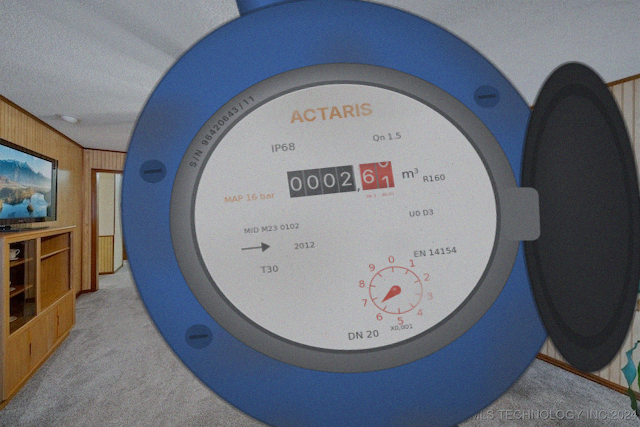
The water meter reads m³ 2.606
